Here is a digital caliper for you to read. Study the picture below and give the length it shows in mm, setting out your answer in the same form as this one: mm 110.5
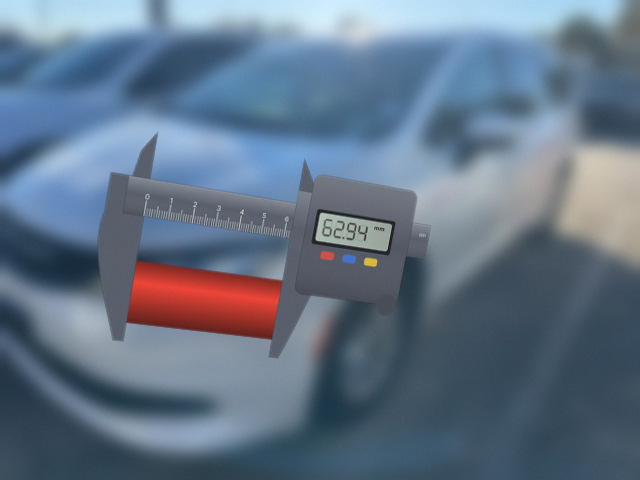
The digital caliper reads mm 62.94
